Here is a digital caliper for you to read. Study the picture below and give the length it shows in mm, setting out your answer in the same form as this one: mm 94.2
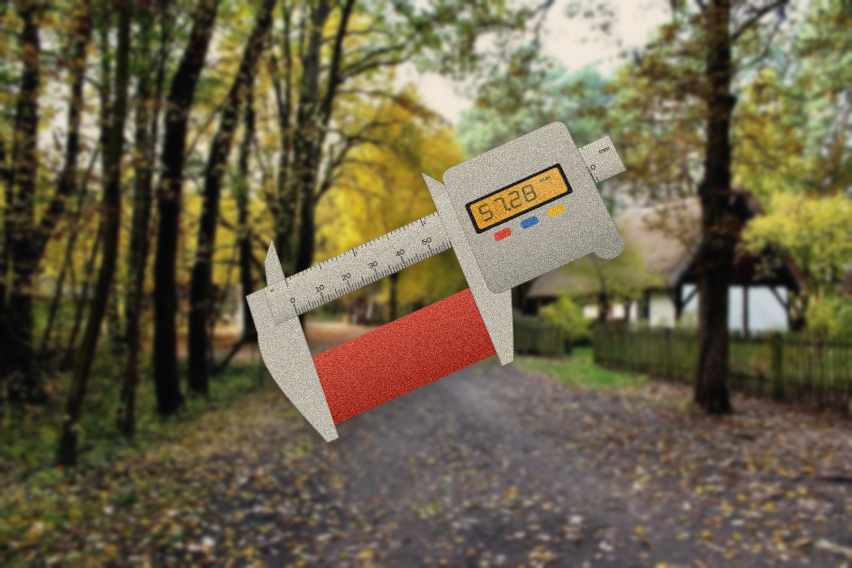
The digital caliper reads mm 57.28
